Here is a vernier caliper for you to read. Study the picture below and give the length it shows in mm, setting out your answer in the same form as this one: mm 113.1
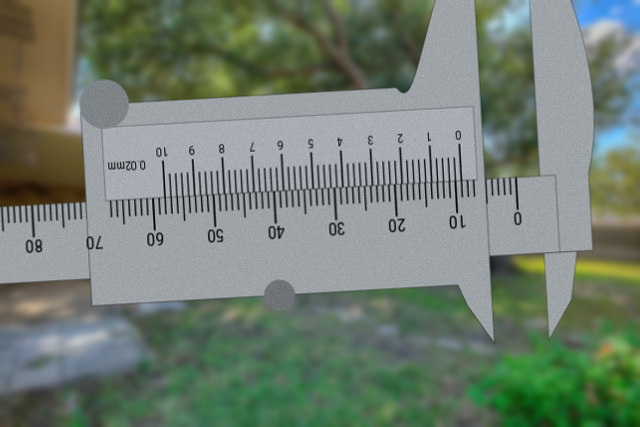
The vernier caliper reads mm 9.0
